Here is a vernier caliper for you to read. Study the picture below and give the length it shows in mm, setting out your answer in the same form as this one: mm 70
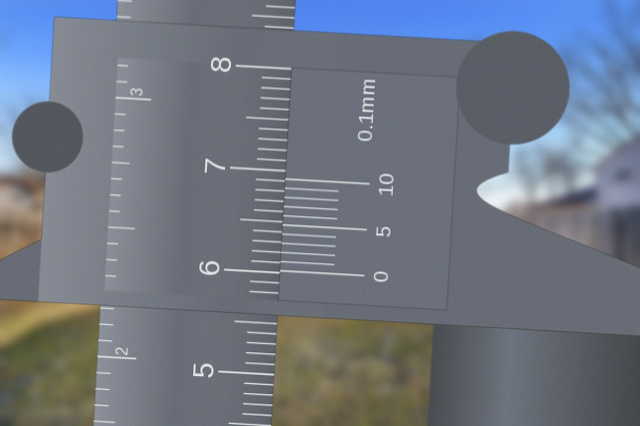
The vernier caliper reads mm 60.2
